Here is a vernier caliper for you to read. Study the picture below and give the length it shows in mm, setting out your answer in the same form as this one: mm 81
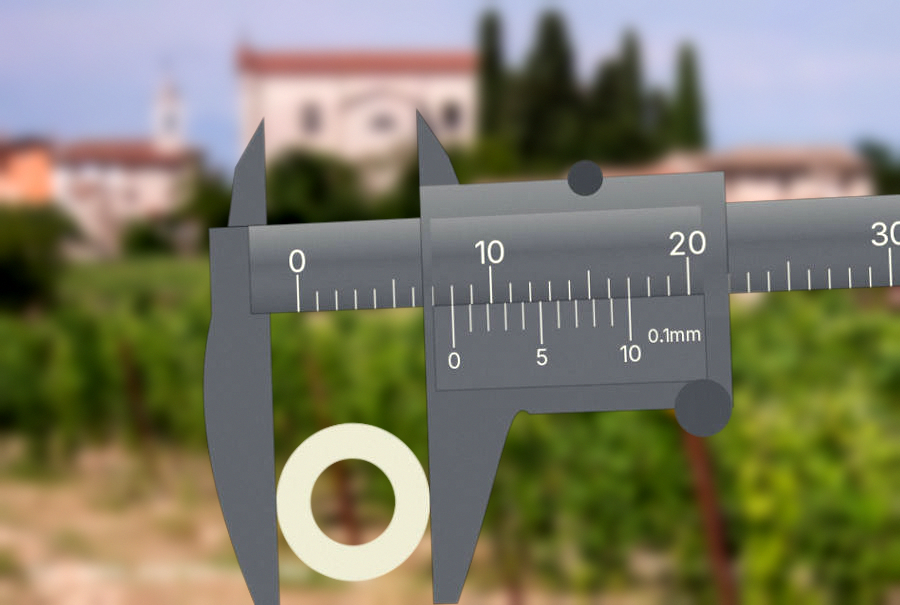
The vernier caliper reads mm 8.0
